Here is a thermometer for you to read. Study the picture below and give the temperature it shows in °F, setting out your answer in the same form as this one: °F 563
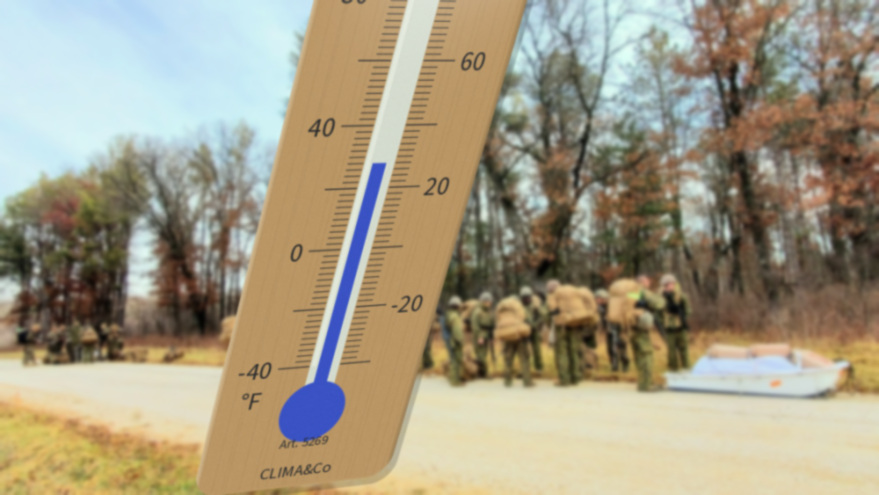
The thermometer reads °F 28
